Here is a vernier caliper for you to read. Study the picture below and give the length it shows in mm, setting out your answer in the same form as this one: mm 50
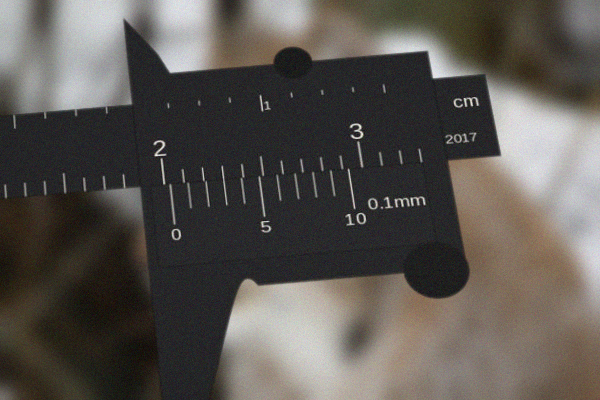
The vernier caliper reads mm 20.3
